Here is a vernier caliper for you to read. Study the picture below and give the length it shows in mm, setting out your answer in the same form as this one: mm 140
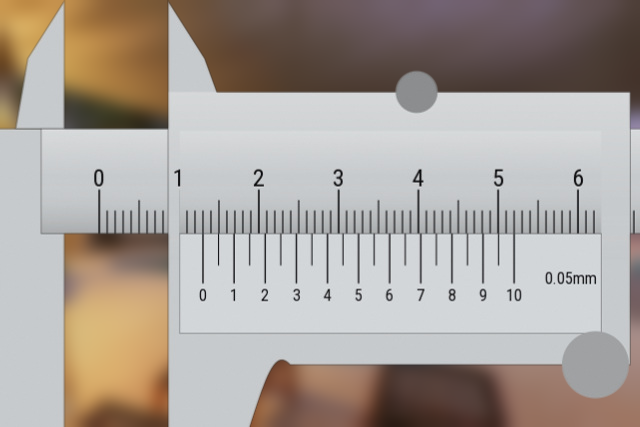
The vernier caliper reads mm 13.0
